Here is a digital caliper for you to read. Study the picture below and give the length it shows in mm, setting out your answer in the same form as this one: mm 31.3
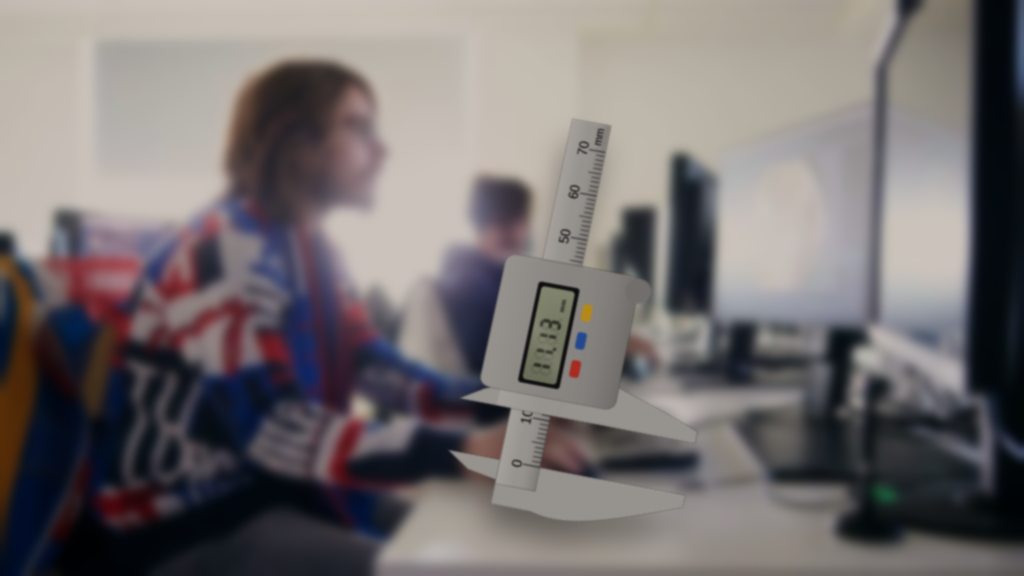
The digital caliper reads mm 11.13
